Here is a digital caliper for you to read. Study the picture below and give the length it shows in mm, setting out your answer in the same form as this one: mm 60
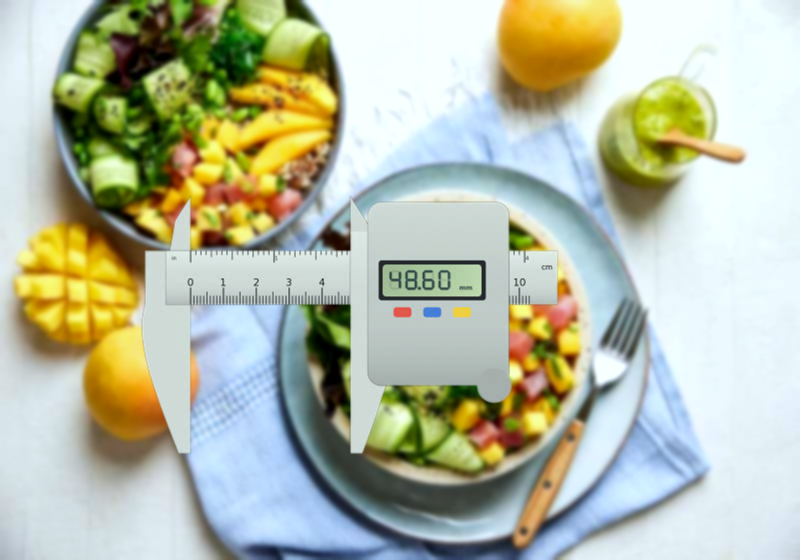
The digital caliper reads mm 48.60
